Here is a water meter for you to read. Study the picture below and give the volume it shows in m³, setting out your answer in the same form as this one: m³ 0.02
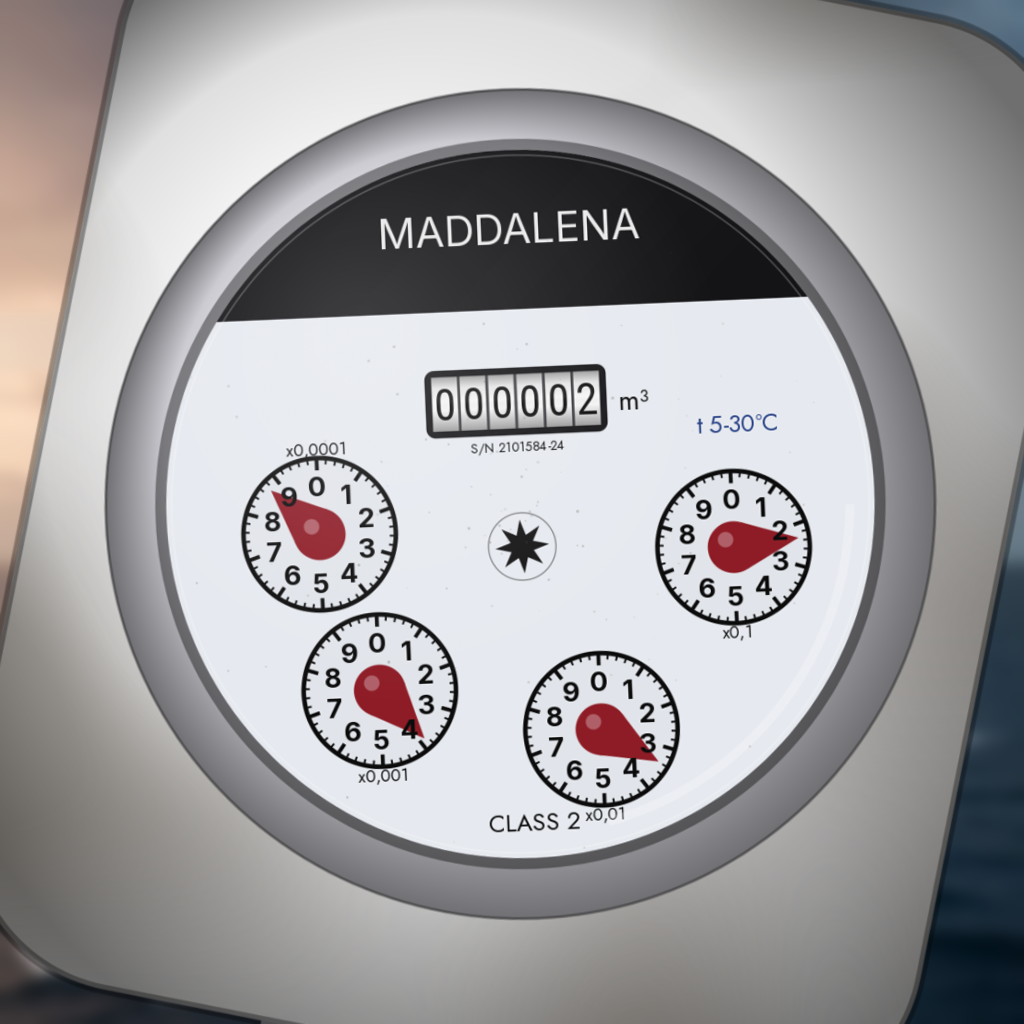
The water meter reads m³ 2.2338
